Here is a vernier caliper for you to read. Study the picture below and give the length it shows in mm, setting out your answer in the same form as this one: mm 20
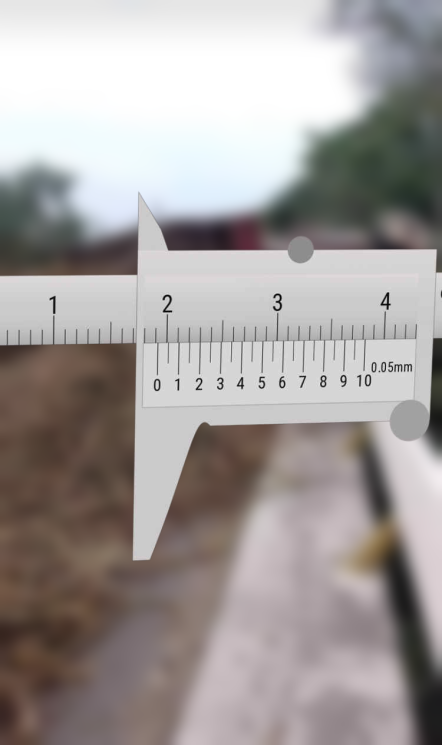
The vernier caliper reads mm 19.2
